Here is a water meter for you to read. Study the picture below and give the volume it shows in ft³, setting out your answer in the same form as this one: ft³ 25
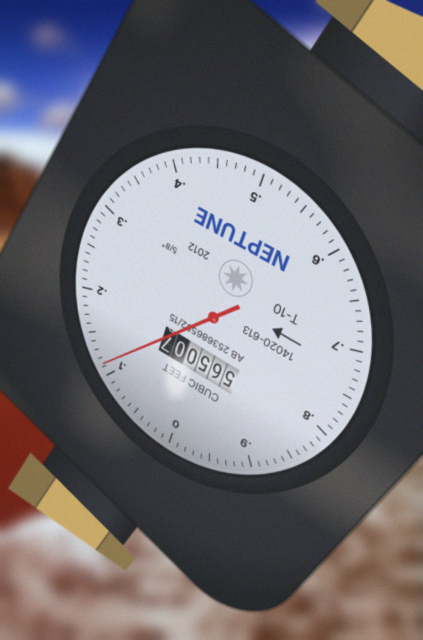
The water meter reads ft³ 565007.11
